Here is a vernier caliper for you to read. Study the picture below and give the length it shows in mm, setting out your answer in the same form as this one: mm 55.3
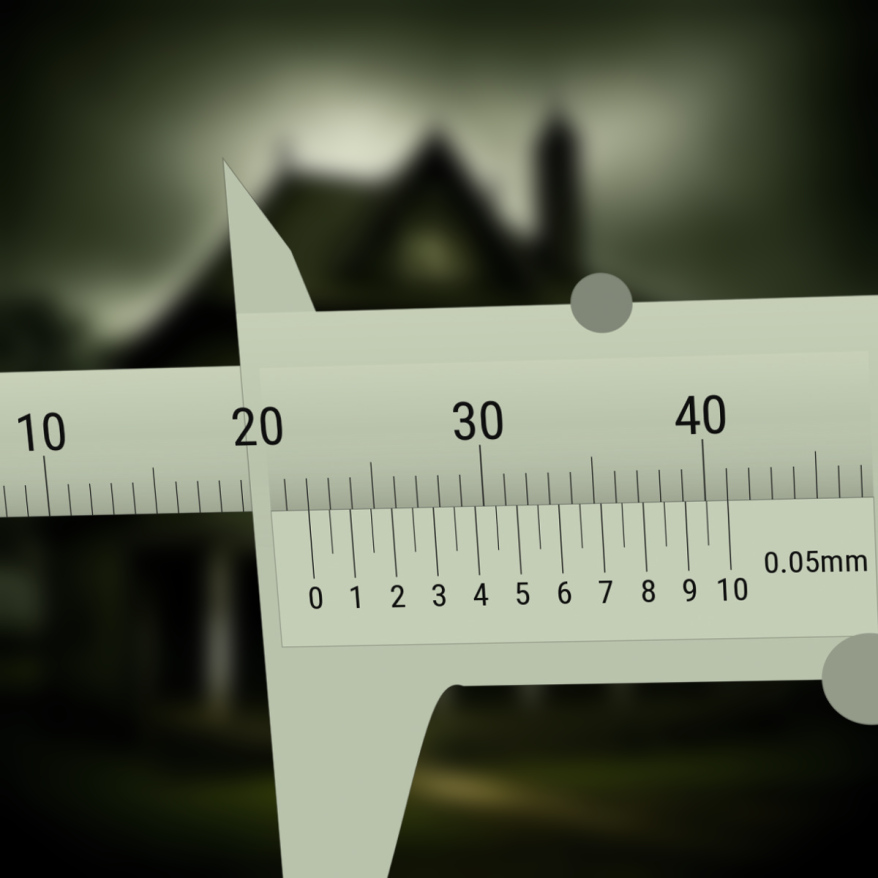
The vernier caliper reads mm 22.00
